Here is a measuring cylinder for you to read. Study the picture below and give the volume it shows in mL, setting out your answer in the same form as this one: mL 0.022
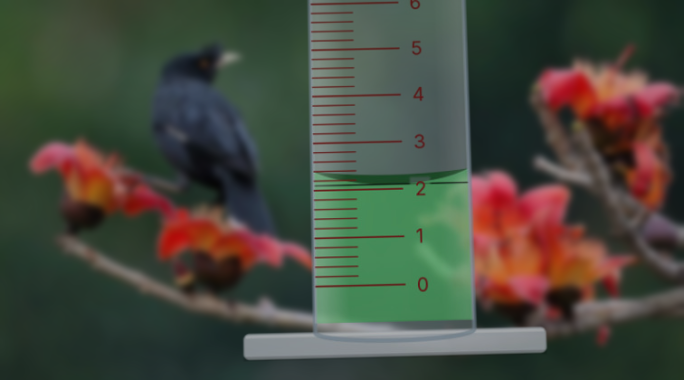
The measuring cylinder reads mL 2.1
